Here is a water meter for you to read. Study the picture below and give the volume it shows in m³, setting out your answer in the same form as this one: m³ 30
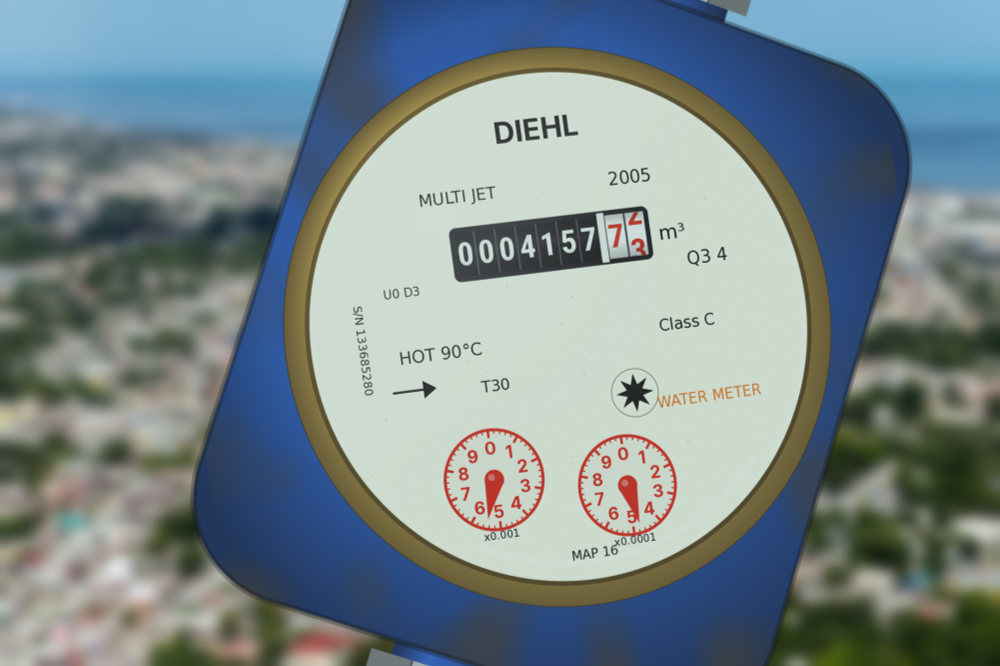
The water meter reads m³ 4157.7254
